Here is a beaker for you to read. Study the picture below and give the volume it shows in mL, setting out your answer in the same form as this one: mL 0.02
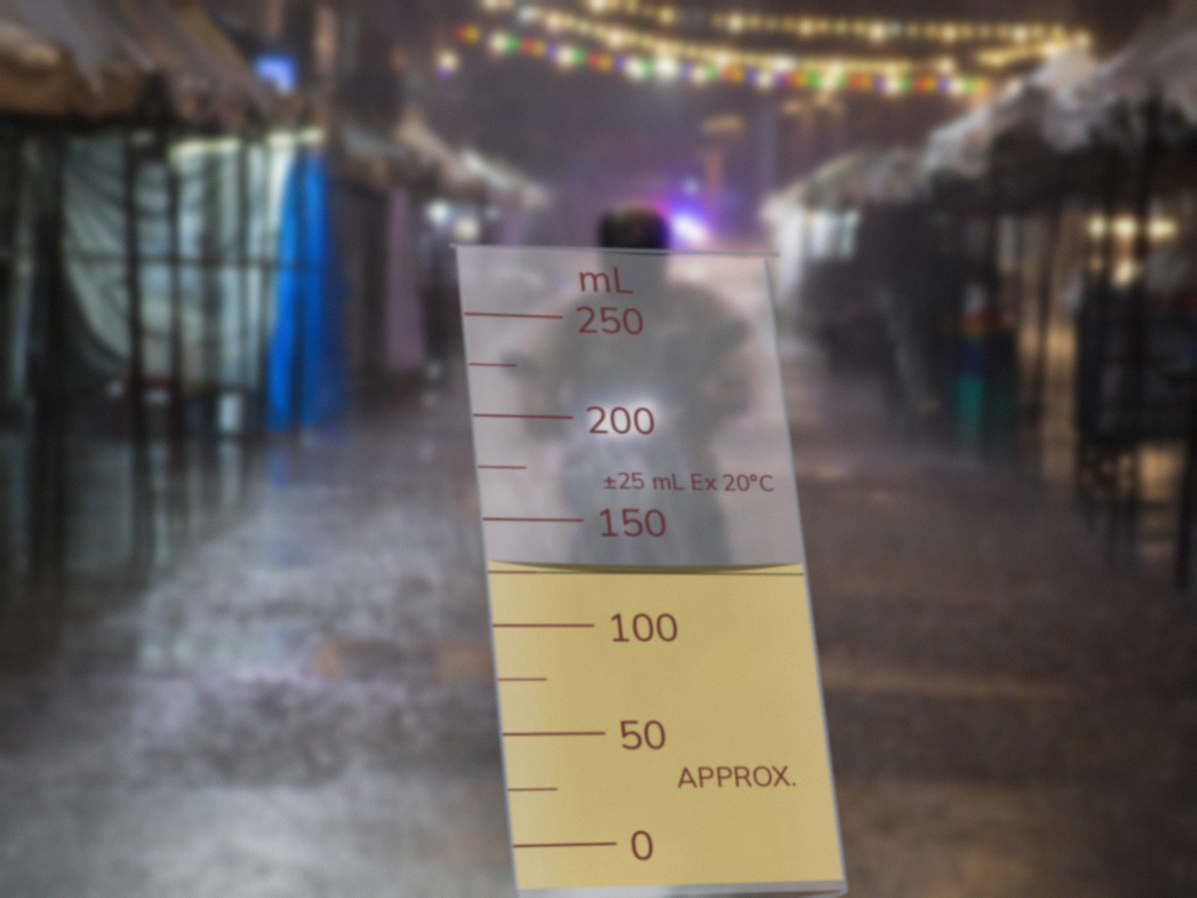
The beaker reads mL 125
